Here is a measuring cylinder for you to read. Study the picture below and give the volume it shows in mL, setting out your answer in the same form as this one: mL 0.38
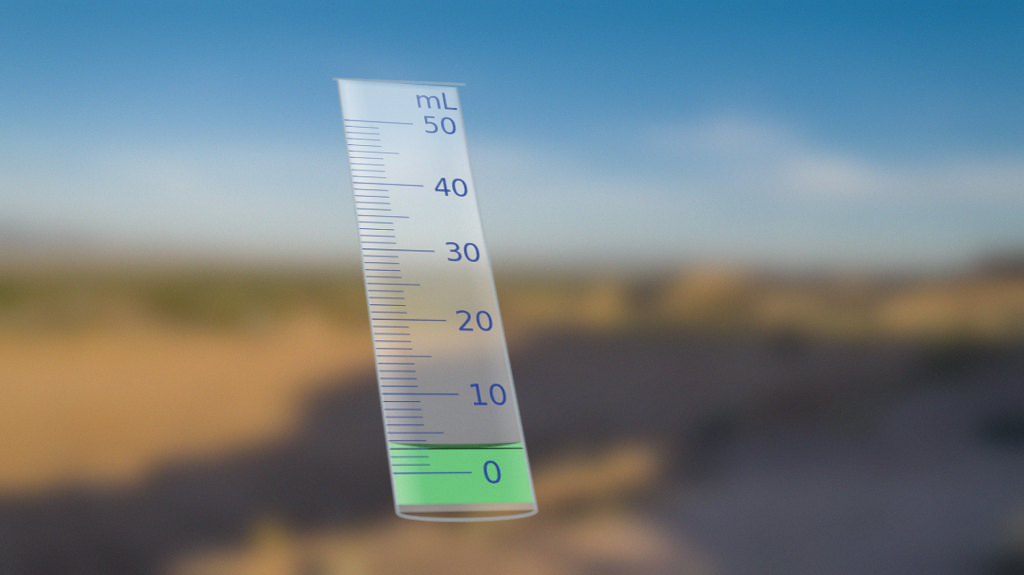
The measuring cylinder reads mL 3
